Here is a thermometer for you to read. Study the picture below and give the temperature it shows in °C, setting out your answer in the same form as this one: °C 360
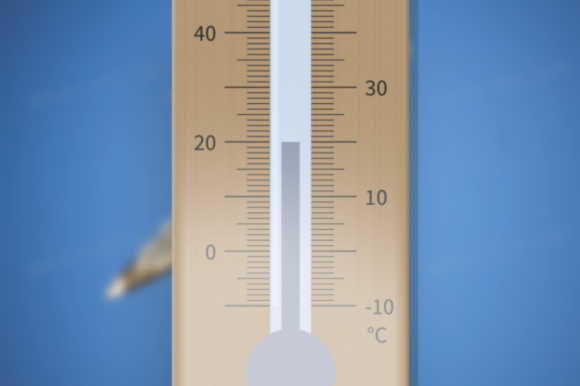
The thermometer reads °C 20
